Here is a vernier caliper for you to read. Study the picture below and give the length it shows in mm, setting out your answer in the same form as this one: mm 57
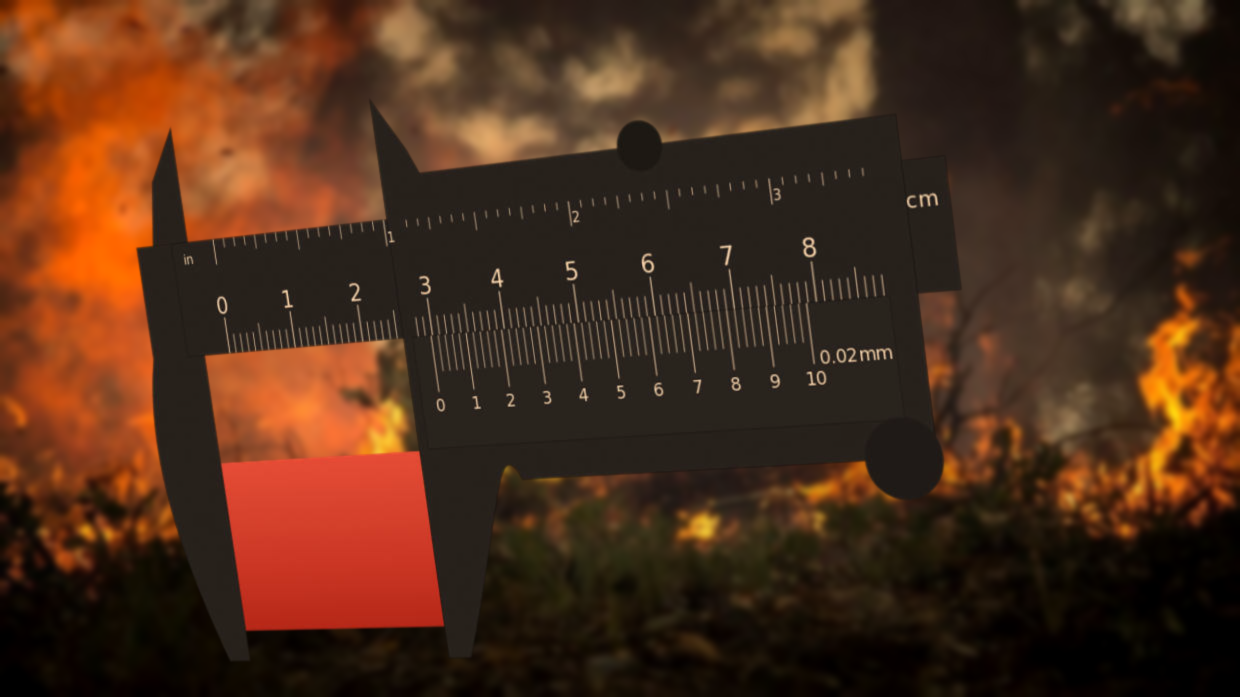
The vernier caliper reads mm 29.8
